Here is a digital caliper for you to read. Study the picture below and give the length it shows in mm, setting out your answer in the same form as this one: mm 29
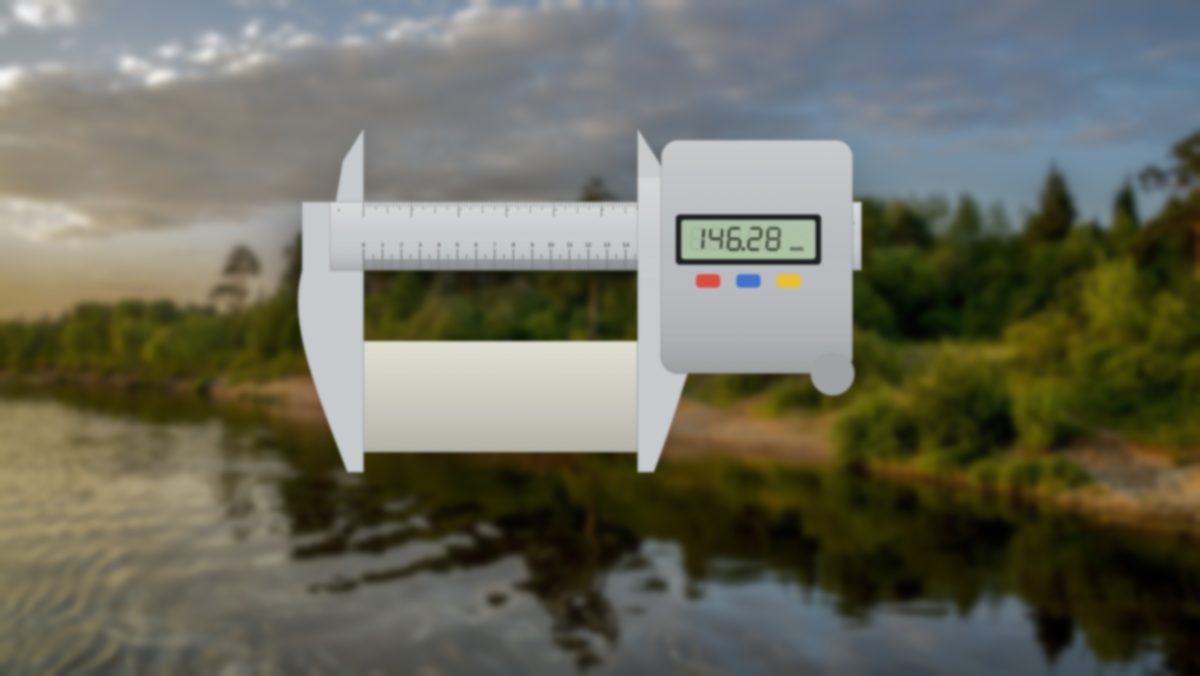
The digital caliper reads mm 146.28
